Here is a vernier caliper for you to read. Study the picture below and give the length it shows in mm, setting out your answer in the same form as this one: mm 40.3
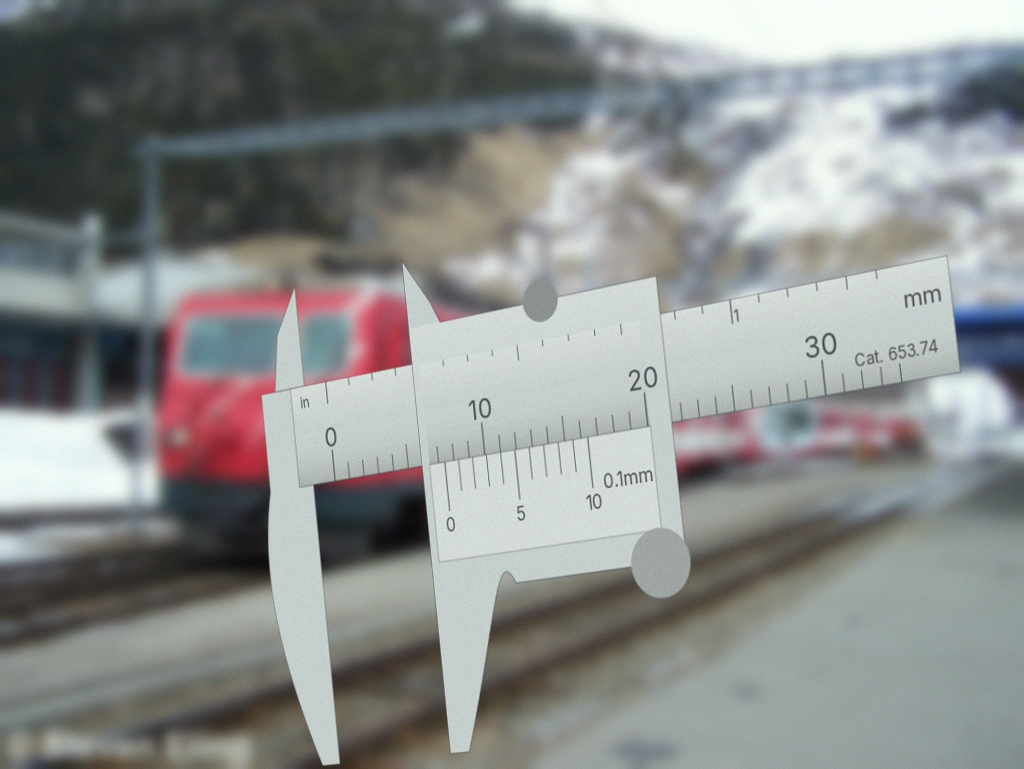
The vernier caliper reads mm 7.4
